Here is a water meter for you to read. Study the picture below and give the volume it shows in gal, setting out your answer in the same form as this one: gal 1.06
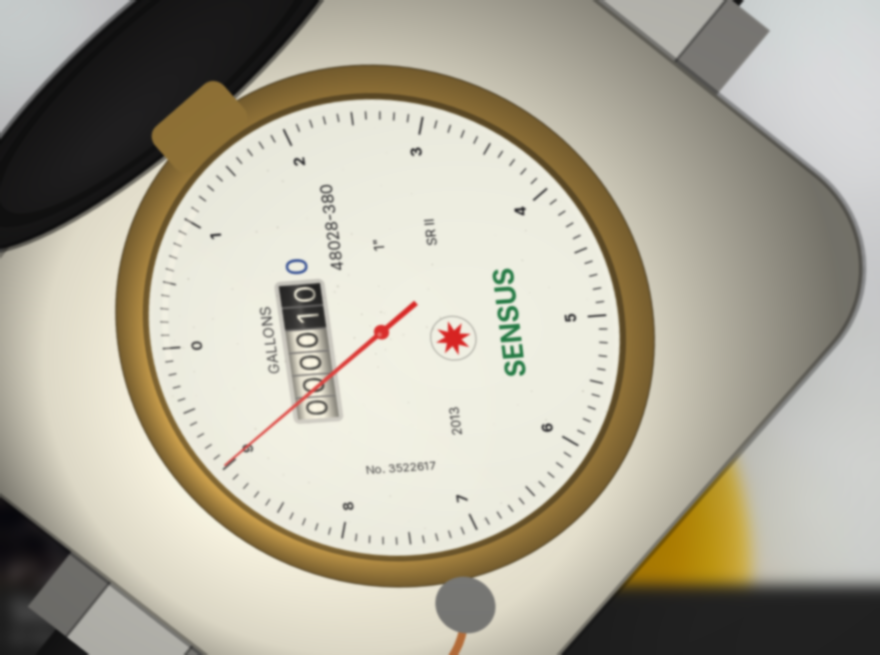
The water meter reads gal 99.0
